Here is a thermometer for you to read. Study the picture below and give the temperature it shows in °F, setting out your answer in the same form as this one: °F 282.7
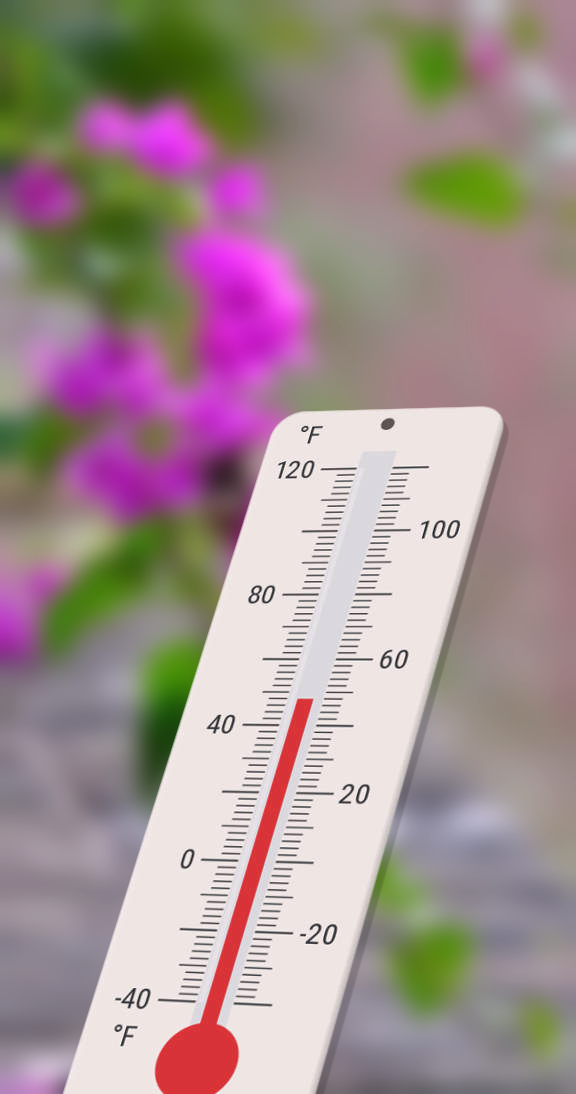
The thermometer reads °F 48
